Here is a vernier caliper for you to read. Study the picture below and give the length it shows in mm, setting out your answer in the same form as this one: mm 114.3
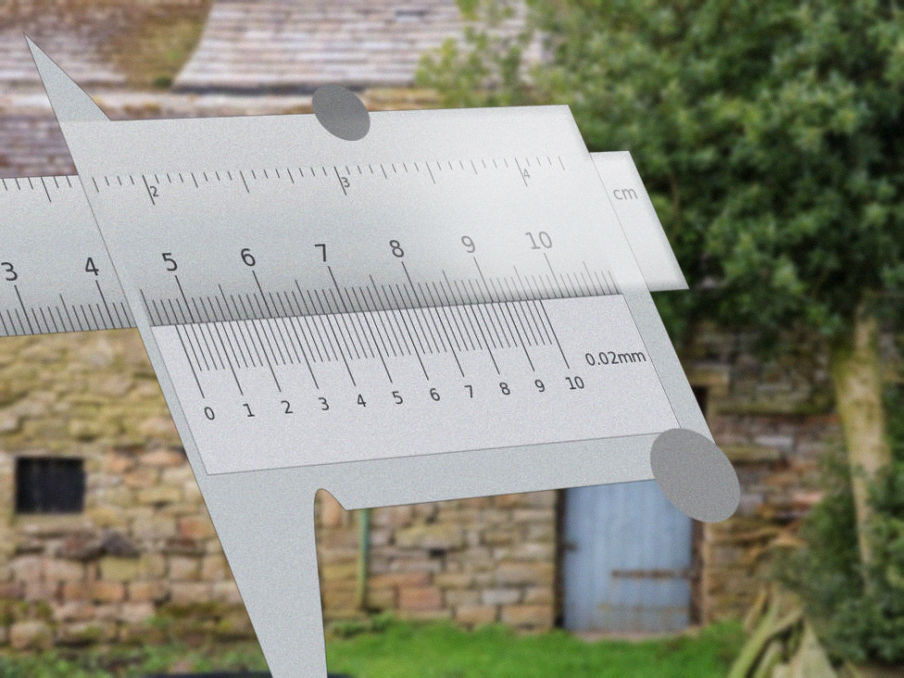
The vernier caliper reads mm 47.6
